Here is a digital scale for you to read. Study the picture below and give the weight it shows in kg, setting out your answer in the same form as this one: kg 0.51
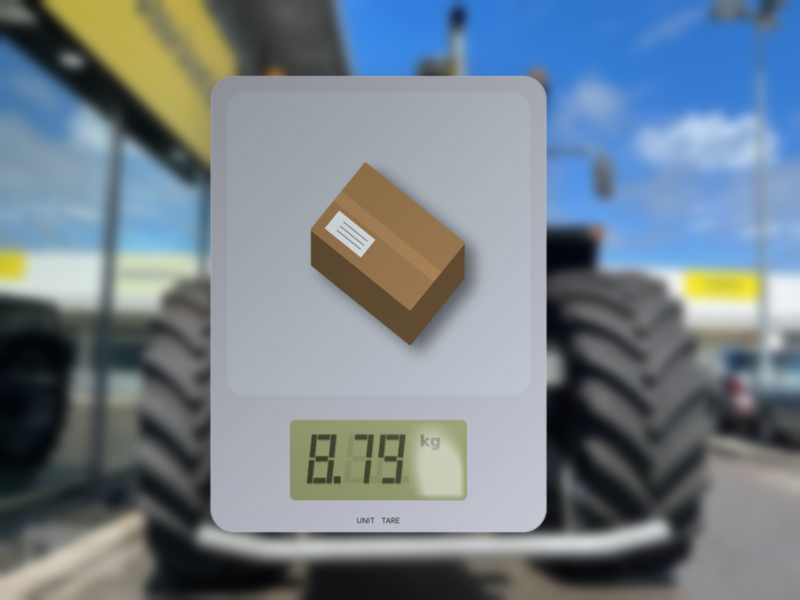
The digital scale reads kg 8.79
